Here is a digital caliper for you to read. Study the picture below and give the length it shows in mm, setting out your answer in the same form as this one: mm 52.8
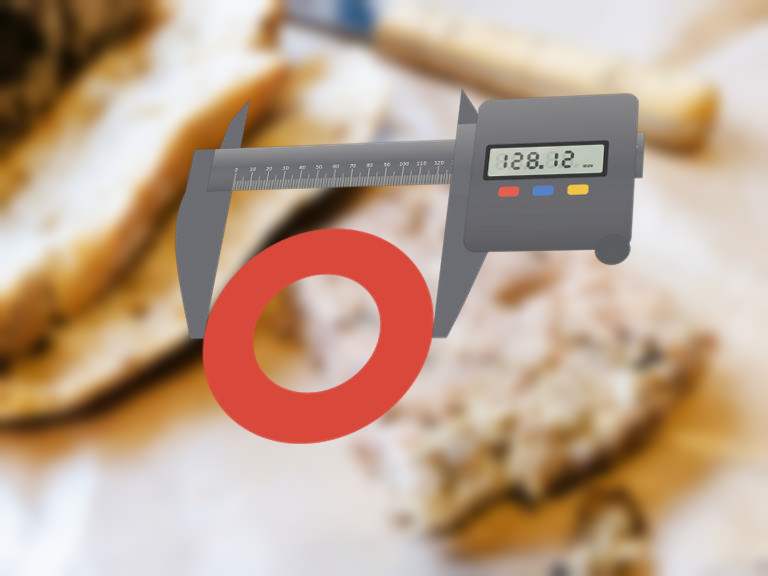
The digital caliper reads mm 128.12
